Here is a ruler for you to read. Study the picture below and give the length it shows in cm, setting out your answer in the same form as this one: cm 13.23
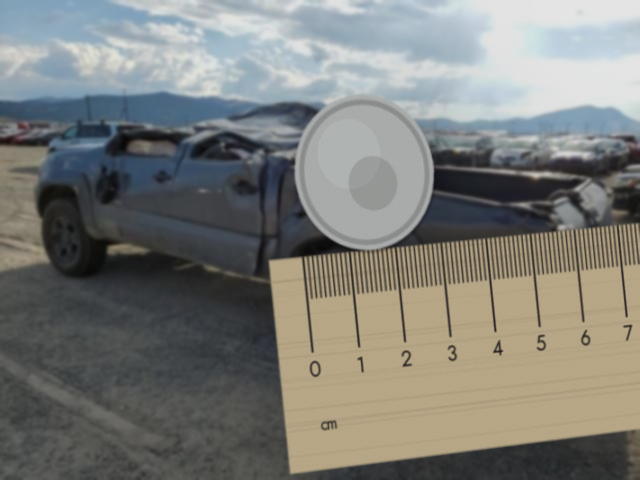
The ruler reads cm 3
